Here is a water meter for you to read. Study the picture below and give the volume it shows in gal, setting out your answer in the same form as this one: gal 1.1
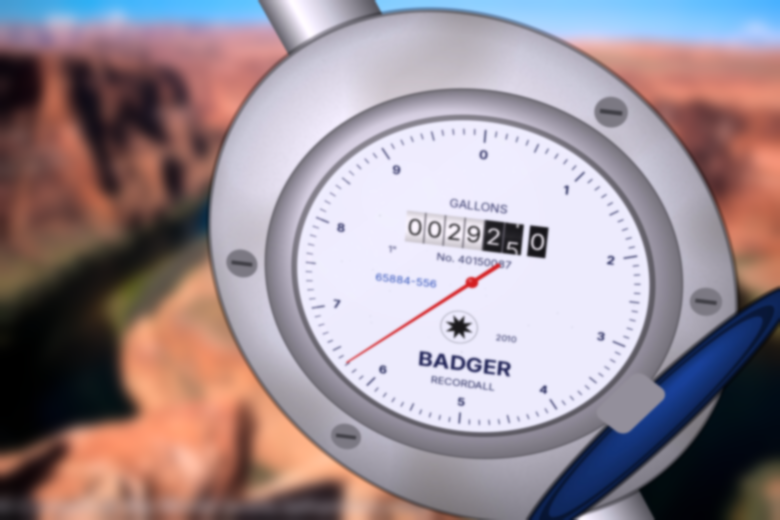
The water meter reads gal 29246.3
